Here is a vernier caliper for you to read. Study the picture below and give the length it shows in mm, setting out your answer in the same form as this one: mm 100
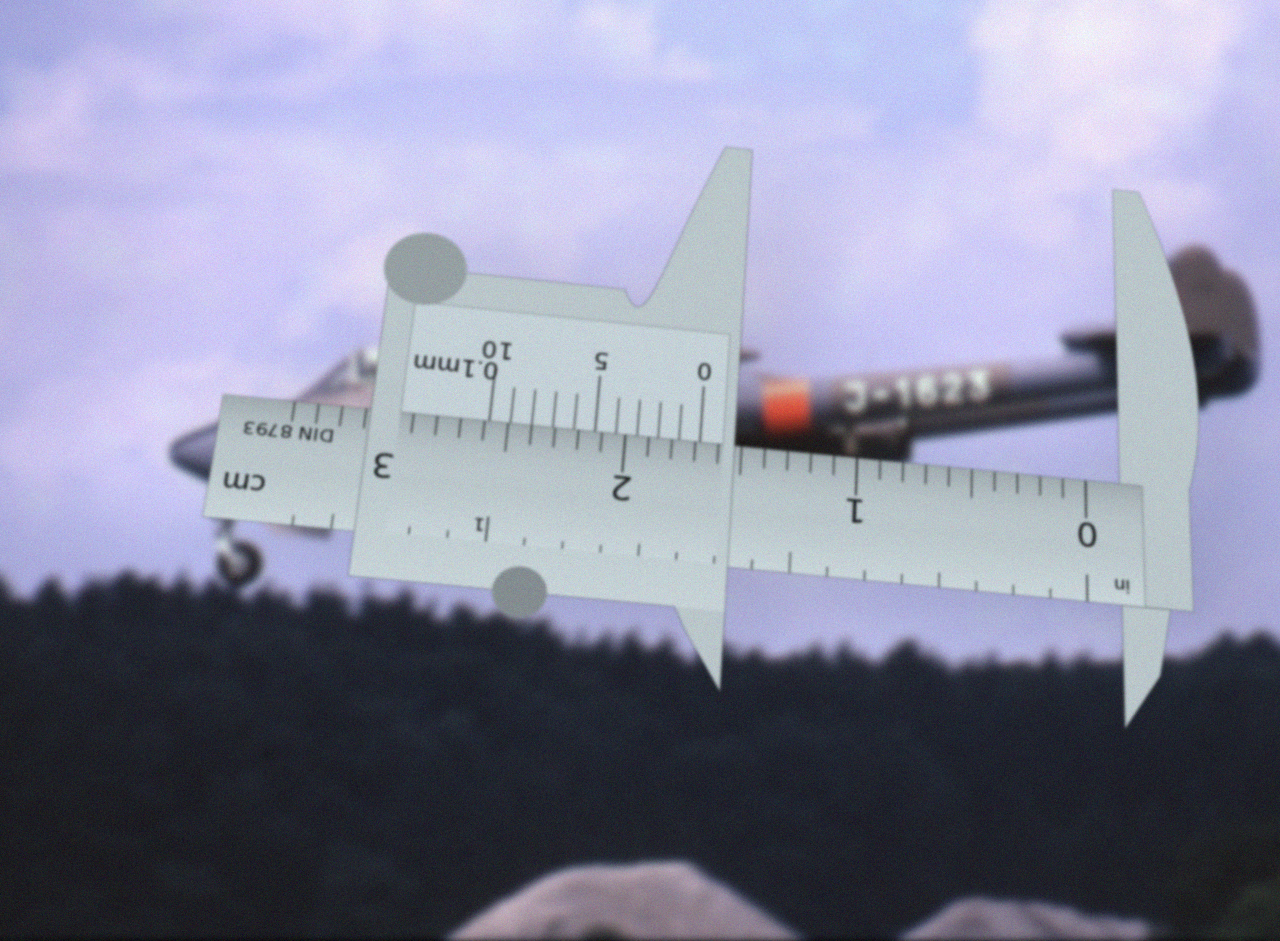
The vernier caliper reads mm 16.8
